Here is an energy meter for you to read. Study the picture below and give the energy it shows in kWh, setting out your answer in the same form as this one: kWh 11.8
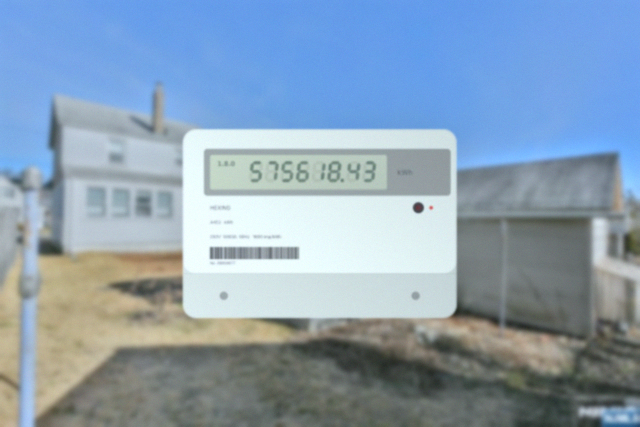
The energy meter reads kWh 575618.43
